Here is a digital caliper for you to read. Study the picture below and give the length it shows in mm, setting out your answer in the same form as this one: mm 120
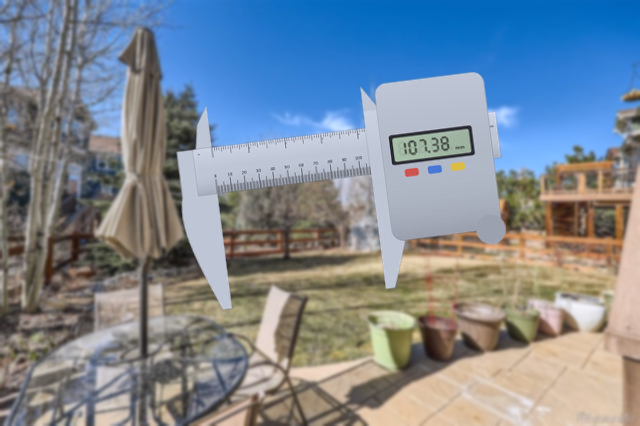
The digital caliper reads mm 107.38
